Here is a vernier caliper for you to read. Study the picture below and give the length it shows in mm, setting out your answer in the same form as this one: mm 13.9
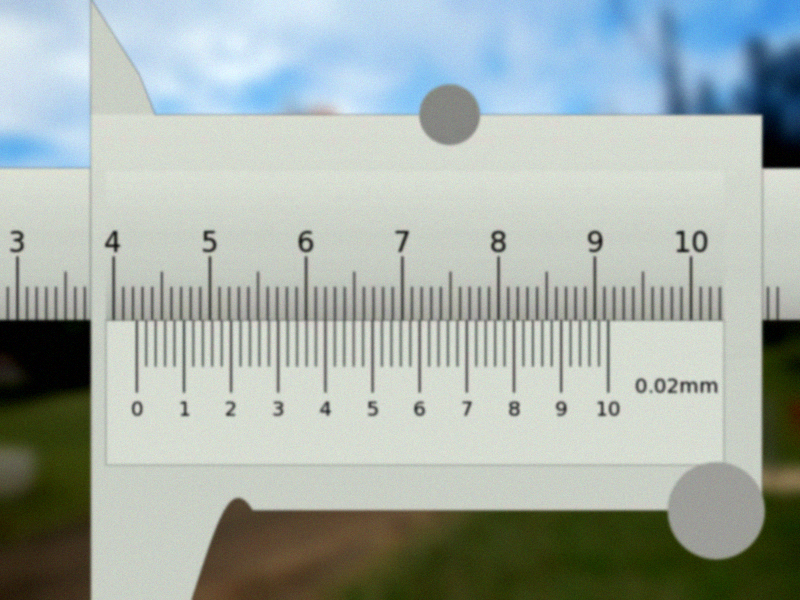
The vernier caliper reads mm 42.4
